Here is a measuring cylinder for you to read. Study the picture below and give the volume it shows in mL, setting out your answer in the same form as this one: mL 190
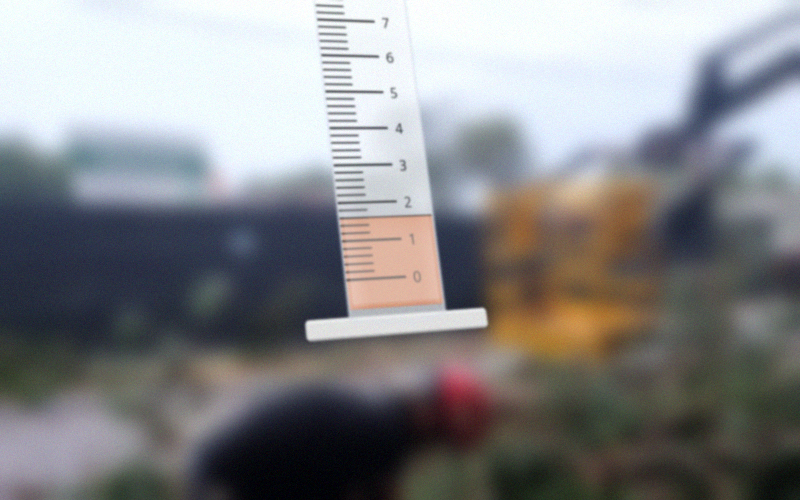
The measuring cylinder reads mL 1.6
